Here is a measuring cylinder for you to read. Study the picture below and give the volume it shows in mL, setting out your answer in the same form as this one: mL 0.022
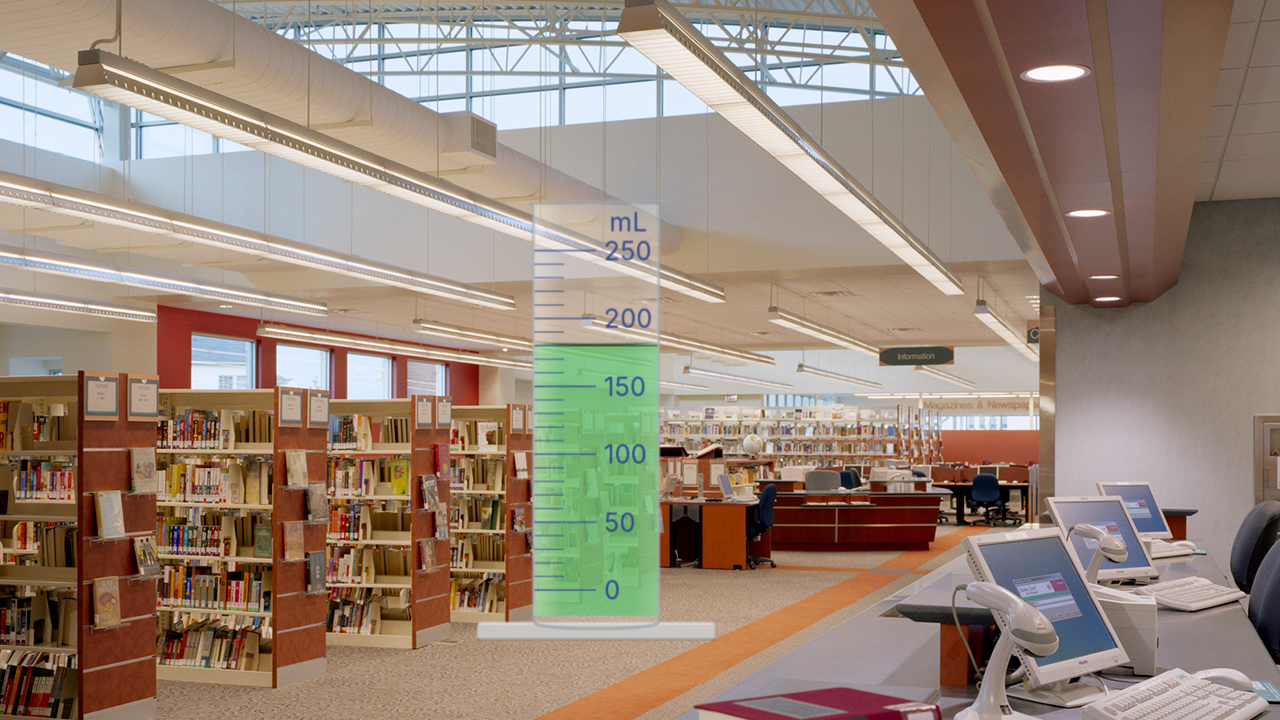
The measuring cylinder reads mL 180
